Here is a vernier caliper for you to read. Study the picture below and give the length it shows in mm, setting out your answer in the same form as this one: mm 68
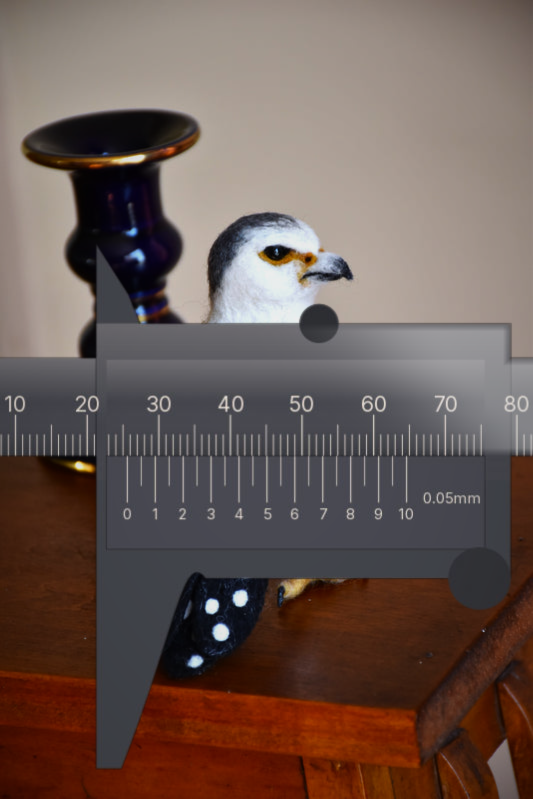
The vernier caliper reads mm 25.6
